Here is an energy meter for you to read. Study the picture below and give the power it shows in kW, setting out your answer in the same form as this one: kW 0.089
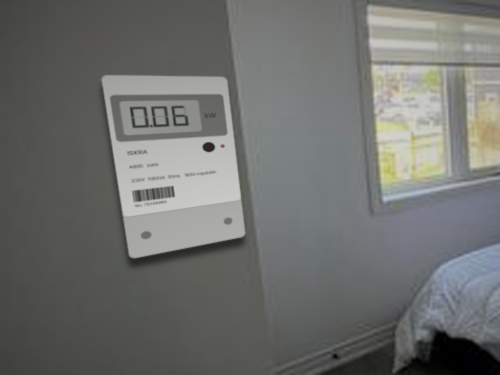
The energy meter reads kW 0.06
